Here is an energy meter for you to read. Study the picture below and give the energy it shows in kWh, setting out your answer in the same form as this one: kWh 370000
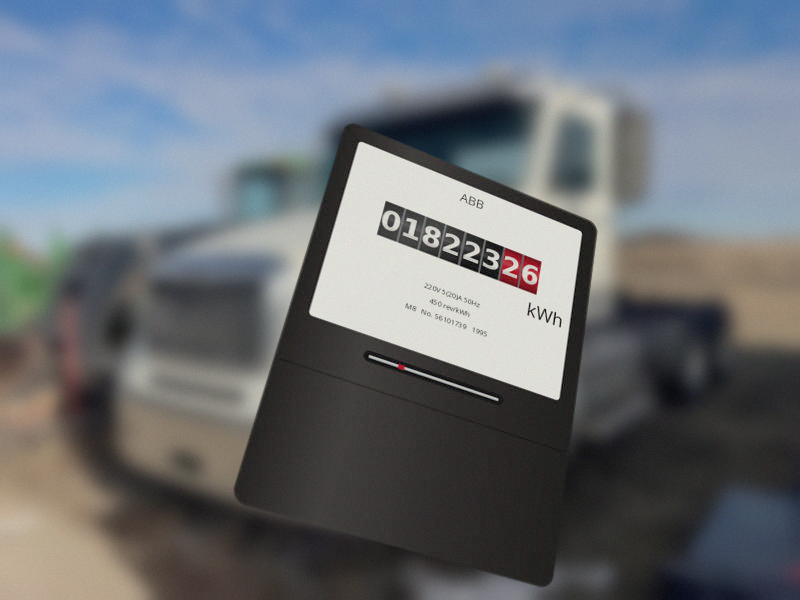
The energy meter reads kWh 18223.26
